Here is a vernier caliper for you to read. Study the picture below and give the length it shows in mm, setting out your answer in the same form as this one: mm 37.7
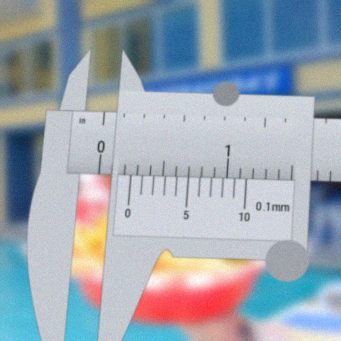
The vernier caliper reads mm 2.5
